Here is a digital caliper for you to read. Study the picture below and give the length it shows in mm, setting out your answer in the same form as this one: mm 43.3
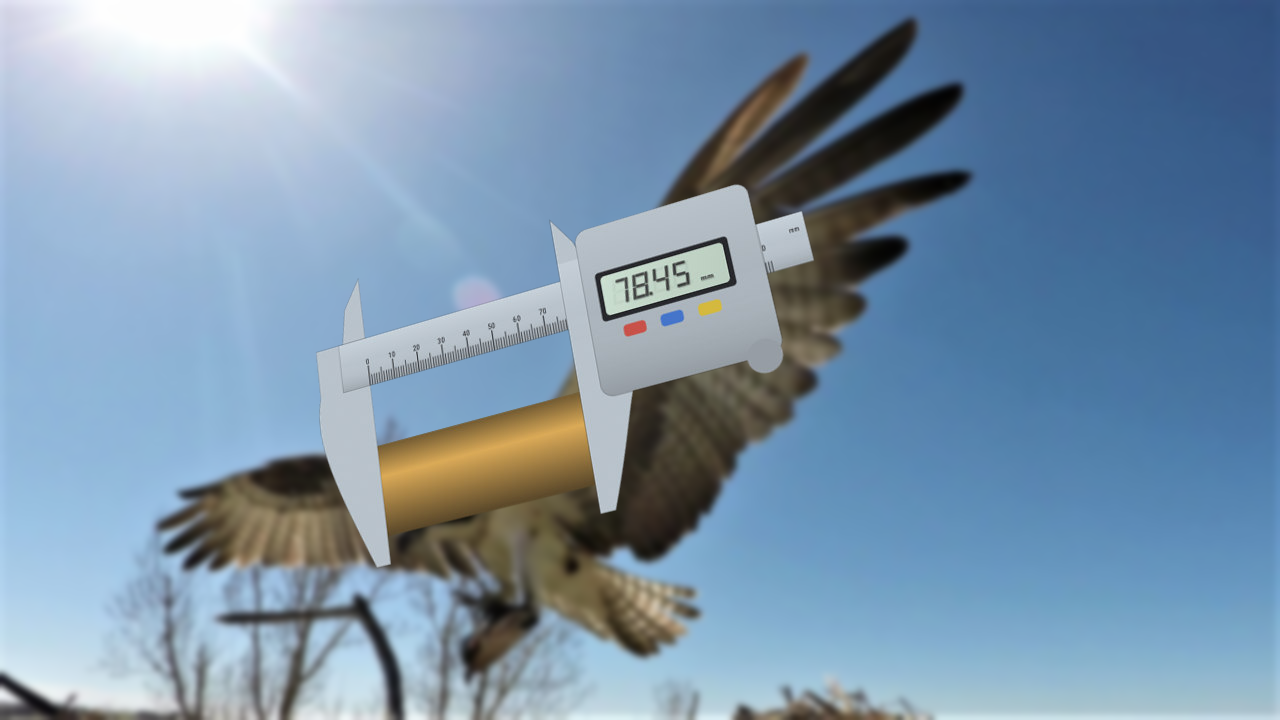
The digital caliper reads mm 78.45
